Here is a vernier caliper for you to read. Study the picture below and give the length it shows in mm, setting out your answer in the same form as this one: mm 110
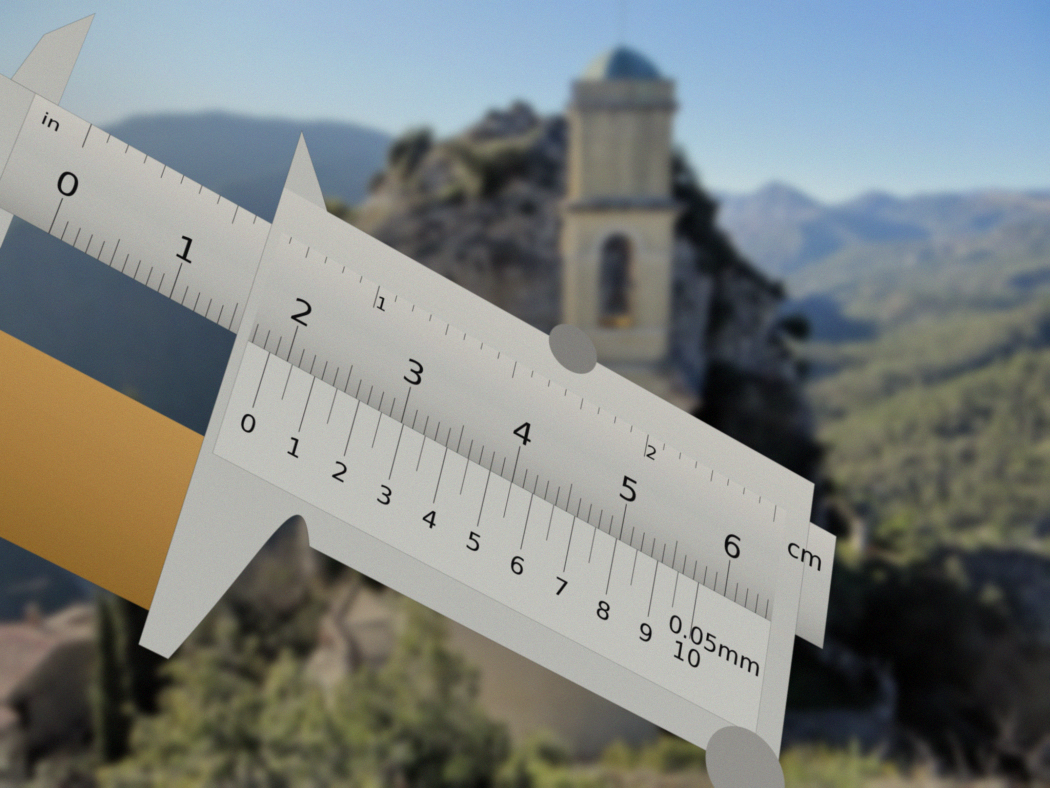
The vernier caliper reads mm 18.5
